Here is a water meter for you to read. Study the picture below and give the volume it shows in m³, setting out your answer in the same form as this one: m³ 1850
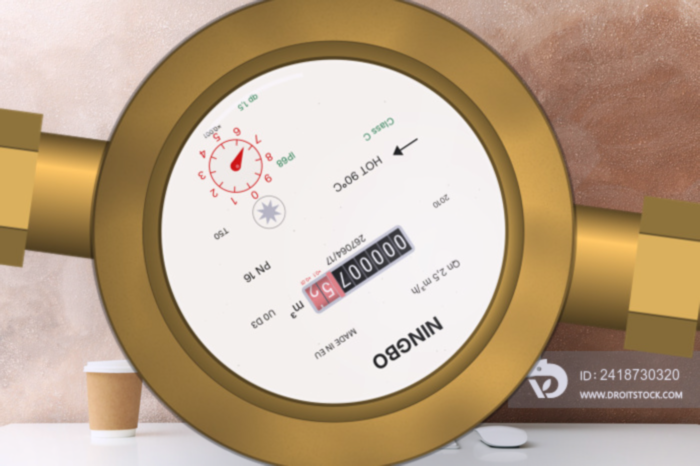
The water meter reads m³ 7.516
